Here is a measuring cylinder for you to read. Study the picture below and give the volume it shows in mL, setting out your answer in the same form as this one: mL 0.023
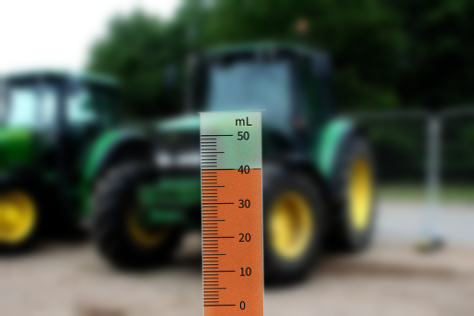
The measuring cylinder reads mL 40
